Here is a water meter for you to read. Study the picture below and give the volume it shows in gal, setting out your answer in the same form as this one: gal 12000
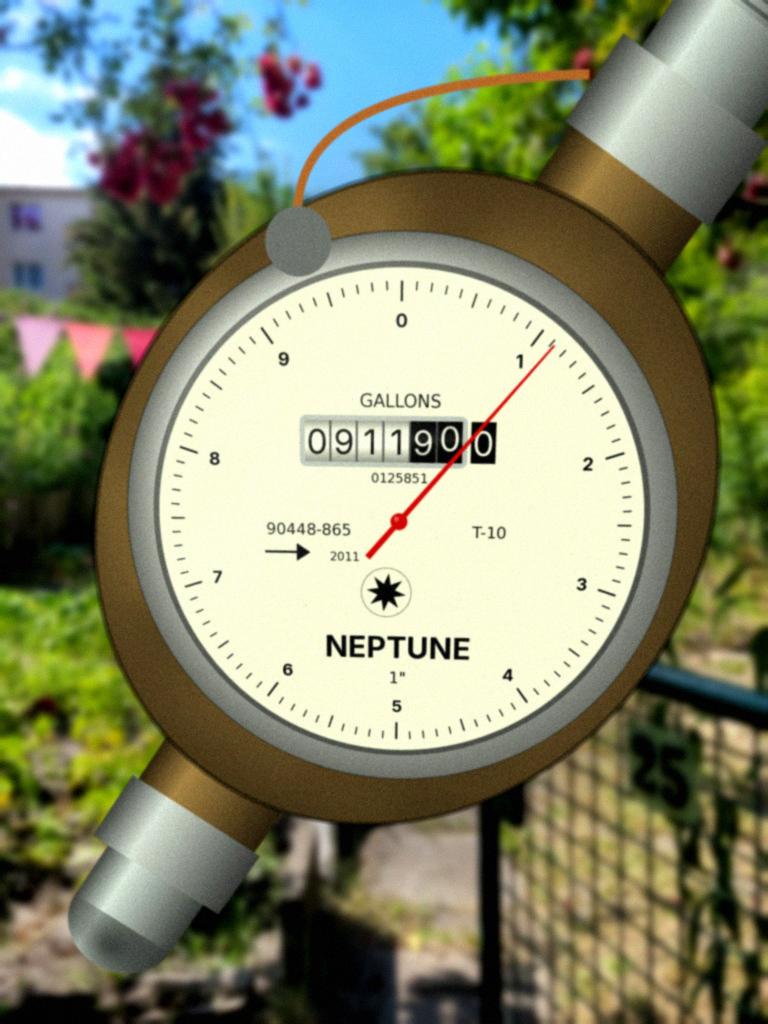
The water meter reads gal 911901.1
